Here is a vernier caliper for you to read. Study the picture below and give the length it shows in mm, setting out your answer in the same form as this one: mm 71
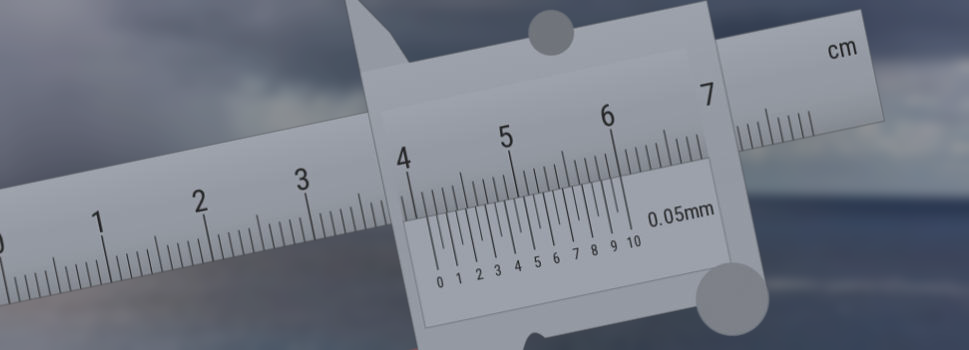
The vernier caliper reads mm 41.0
